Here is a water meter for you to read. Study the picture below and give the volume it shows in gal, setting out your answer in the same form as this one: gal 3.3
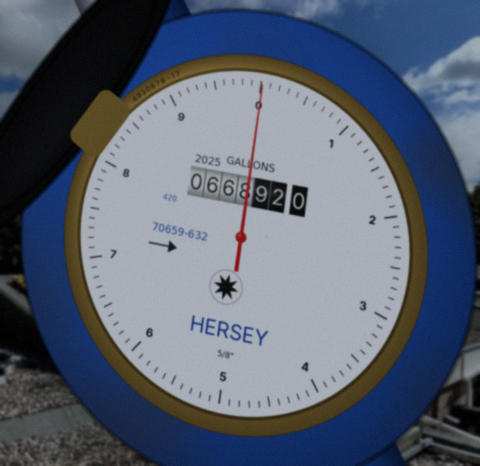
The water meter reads gal 668920.0
